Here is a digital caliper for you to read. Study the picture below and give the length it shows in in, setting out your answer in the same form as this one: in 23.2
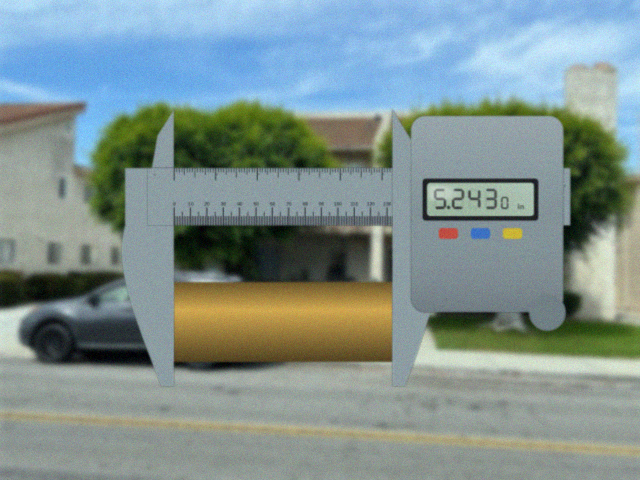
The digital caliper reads in 5.2430
